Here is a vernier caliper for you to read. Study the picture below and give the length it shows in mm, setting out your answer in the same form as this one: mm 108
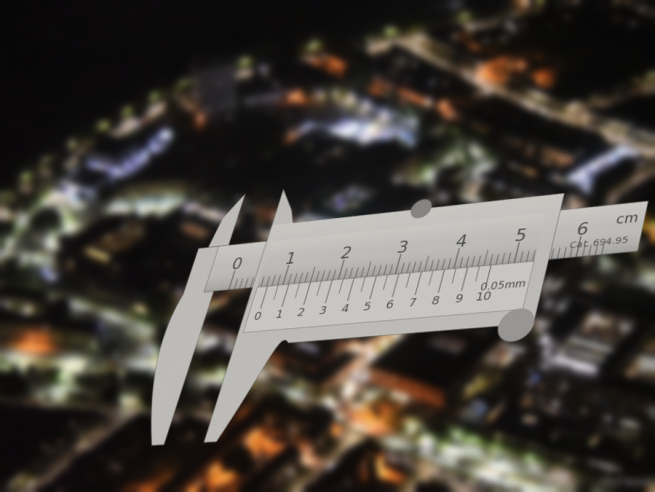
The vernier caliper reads mm 7.2
